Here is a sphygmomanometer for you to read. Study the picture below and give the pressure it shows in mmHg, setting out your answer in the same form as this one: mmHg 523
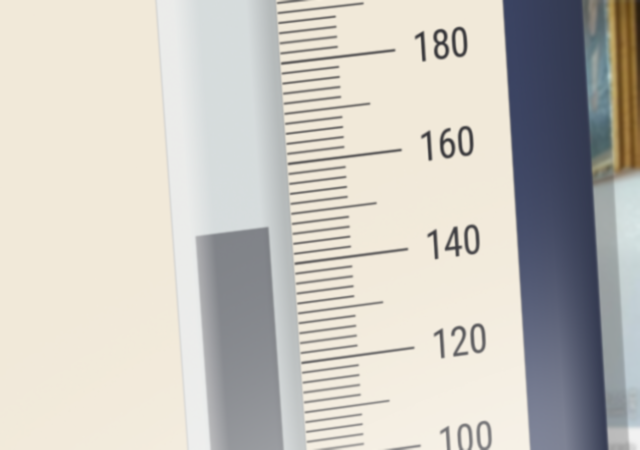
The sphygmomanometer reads mmHg 148
